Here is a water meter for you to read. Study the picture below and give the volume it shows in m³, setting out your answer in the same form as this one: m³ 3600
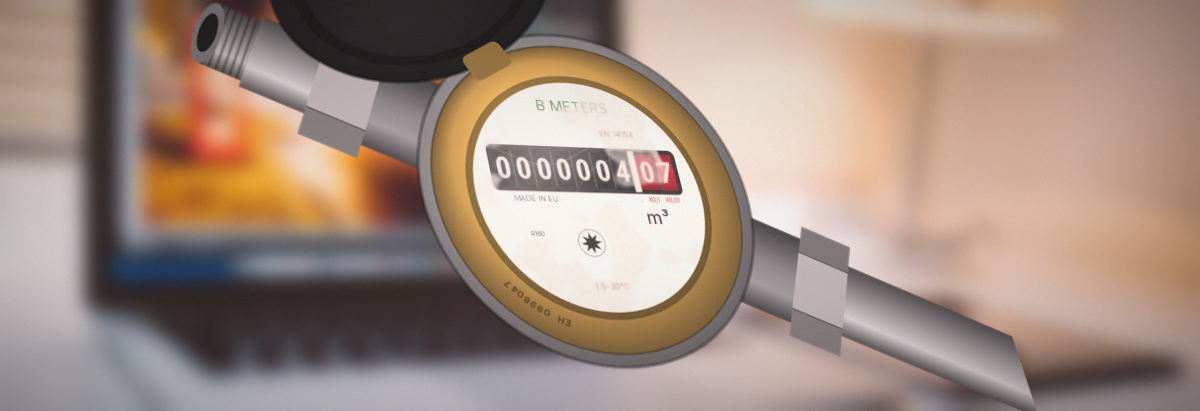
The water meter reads m³ 4.07
